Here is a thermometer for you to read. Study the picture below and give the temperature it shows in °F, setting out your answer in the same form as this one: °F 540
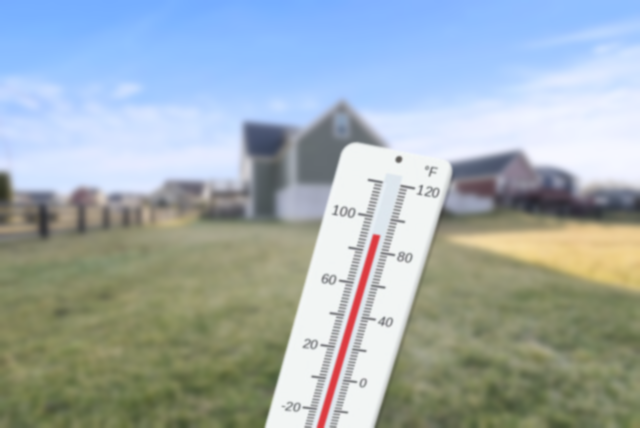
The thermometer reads °F 90
